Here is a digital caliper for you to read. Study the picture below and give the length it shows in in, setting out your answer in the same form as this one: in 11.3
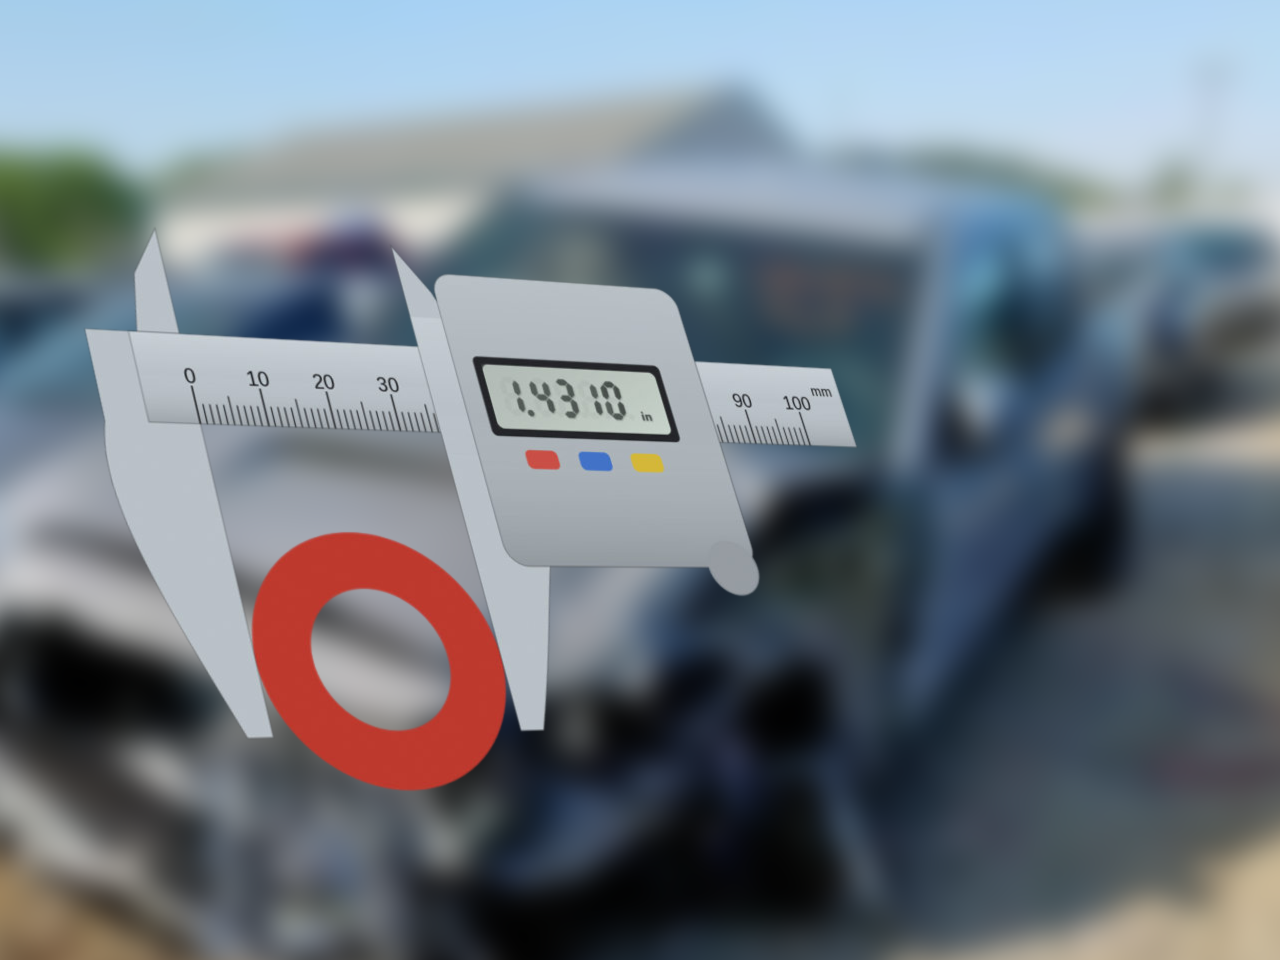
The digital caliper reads in 1.4310
